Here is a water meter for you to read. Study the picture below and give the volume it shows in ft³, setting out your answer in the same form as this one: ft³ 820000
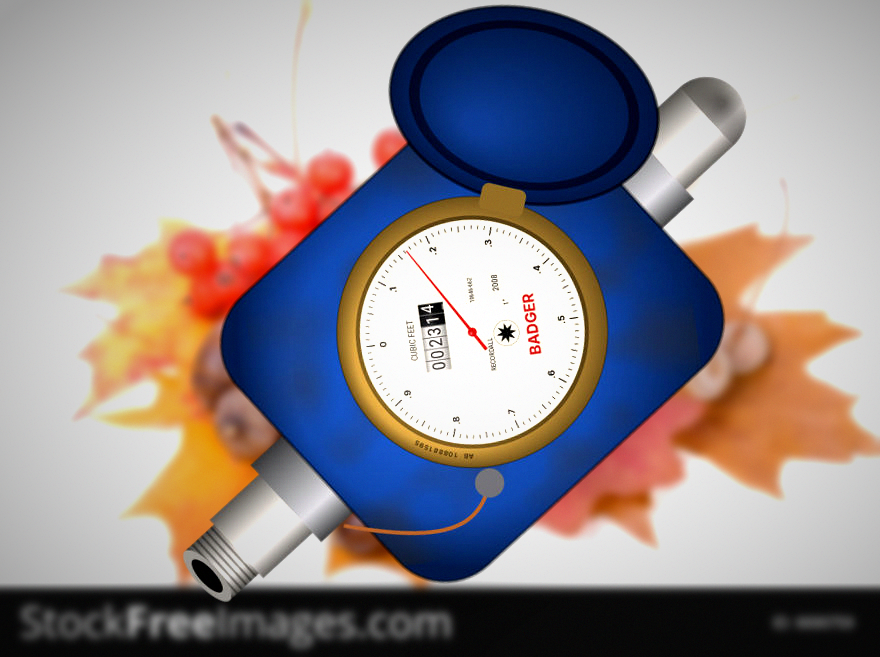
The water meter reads ft³ 2314.16
